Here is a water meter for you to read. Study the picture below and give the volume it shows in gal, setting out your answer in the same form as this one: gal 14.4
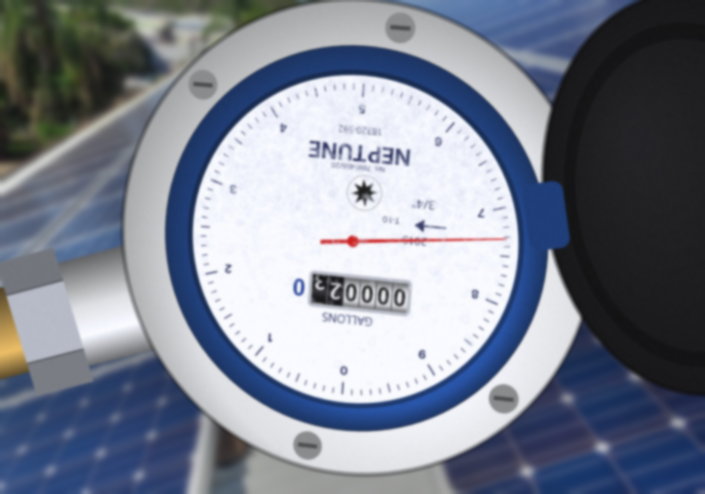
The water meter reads gal 227.3
